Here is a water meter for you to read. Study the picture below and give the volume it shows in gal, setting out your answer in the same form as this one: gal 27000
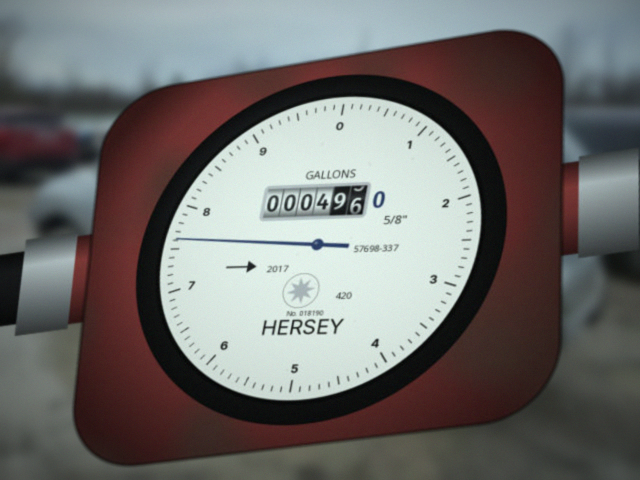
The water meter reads gal 4957.6
